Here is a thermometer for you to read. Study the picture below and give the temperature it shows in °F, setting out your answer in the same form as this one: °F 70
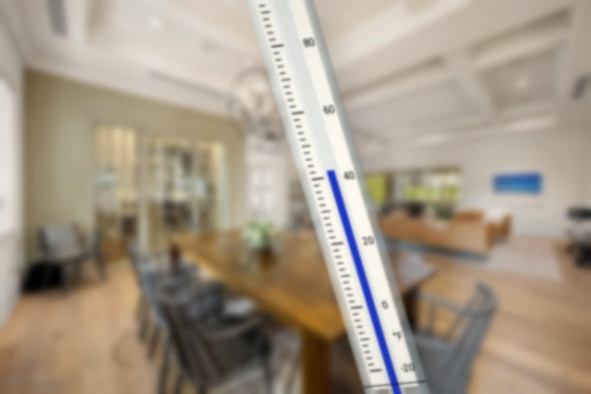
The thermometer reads °F 42
